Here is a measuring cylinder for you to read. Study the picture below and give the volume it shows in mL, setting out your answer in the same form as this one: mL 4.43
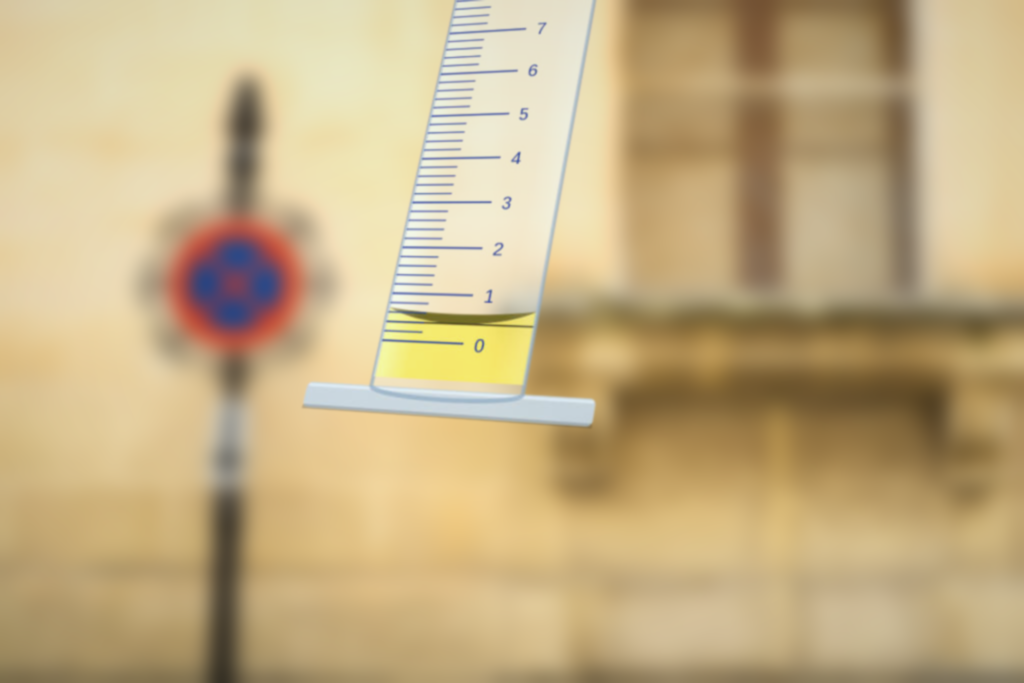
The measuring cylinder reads mL 0.4
